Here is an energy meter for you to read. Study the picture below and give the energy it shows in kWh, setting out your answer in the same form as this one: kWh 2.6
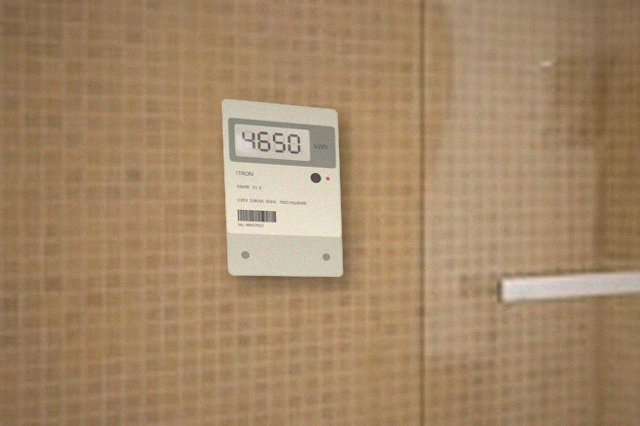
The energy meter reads kWh 4650
